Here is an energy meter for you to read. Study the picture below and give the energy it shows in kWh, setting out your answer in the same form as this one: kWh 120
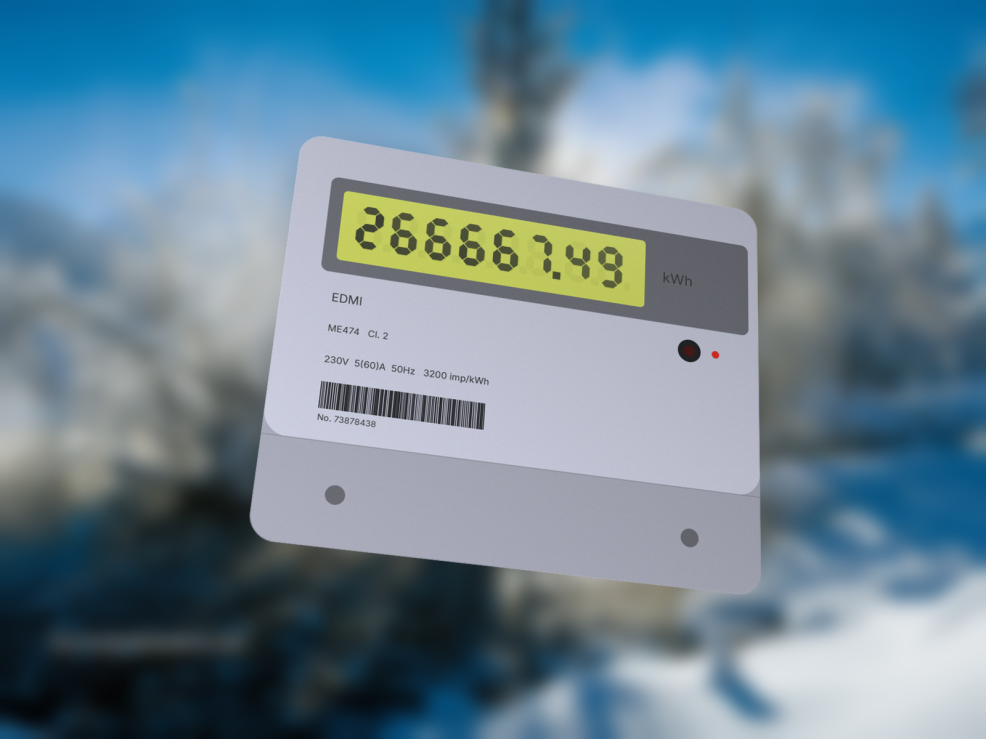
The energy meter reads kWh 266667.49
